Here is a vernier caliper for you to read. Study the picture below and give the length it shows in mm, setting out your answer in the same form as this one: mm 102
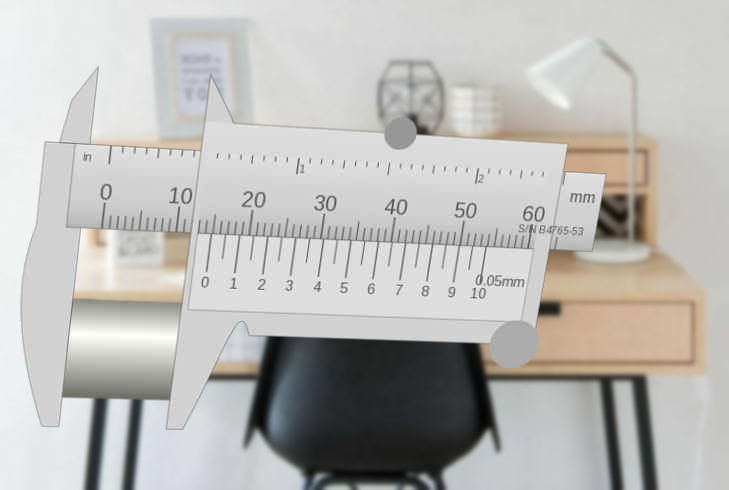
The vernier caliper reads mm 14.8
